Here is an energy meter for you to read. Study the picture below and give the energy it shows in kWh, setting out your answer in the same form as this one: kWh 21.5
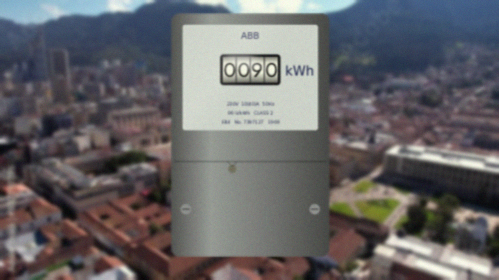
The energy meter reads kWh 90
